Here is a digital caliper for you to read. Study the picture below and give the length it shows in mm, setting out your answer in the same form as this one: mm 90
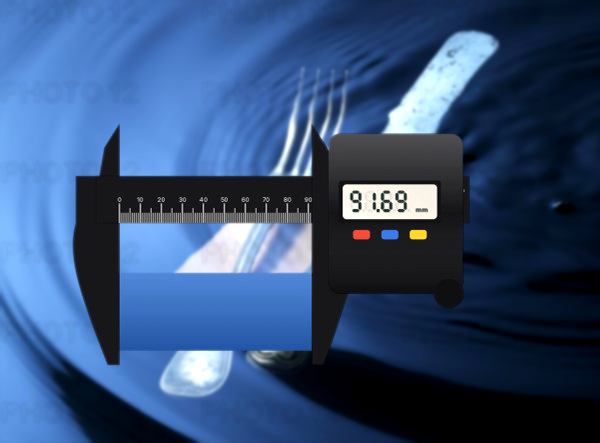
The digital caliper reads mm 91.69
